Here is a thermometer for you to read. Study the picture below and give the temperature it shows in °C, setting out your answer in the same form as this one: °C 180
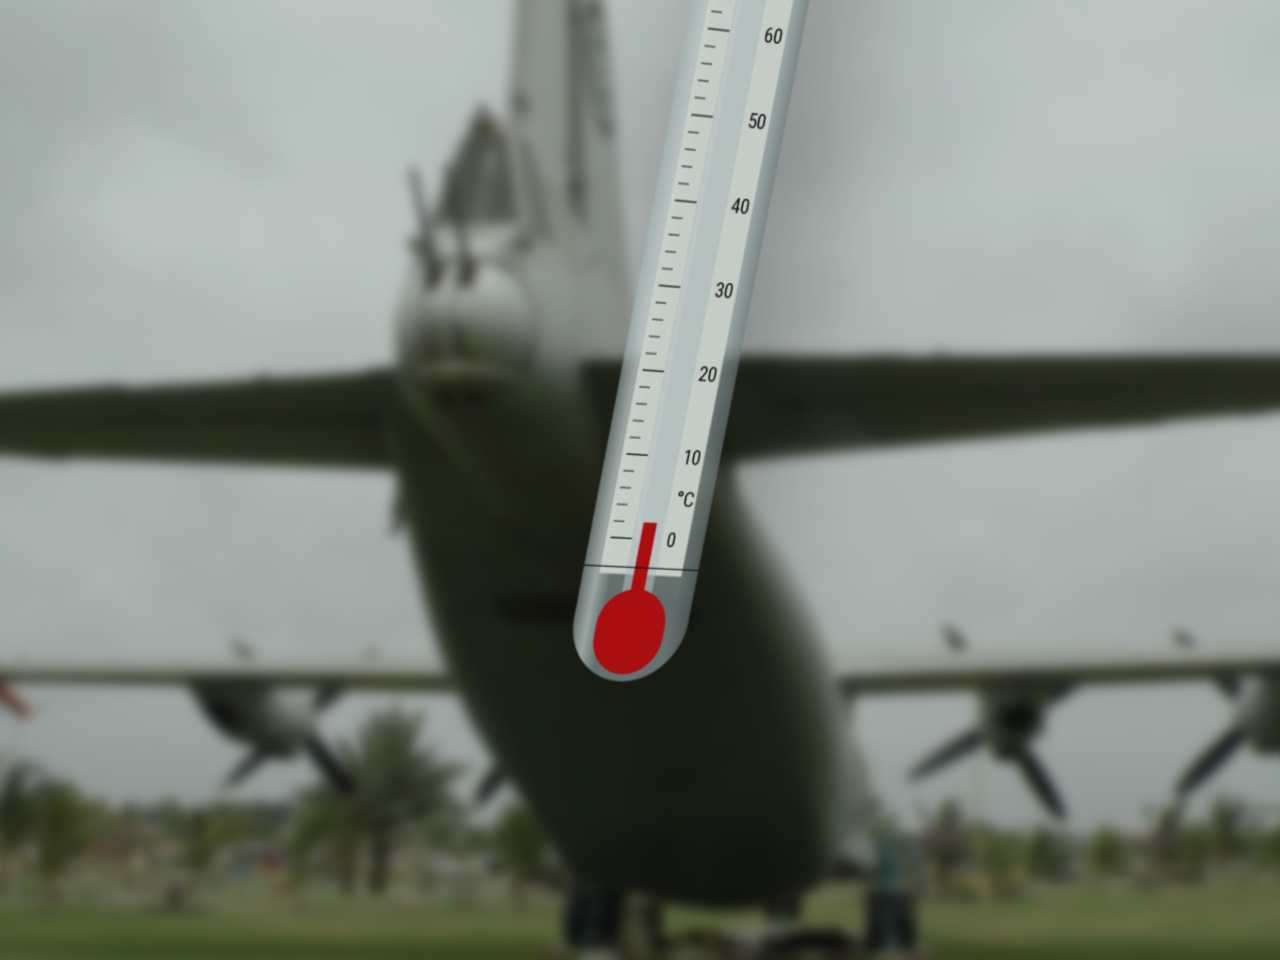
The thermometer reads °C 2
